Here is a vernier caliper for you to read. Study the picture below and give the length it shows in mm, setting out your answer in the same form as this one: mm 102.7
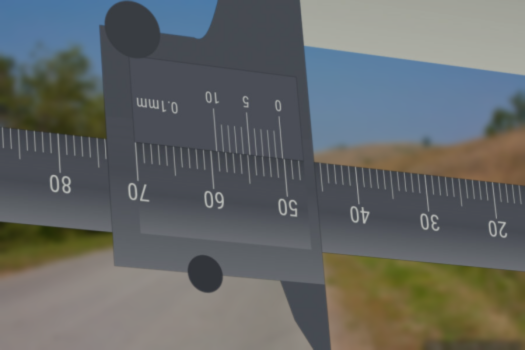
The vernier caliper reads mm 50.2
